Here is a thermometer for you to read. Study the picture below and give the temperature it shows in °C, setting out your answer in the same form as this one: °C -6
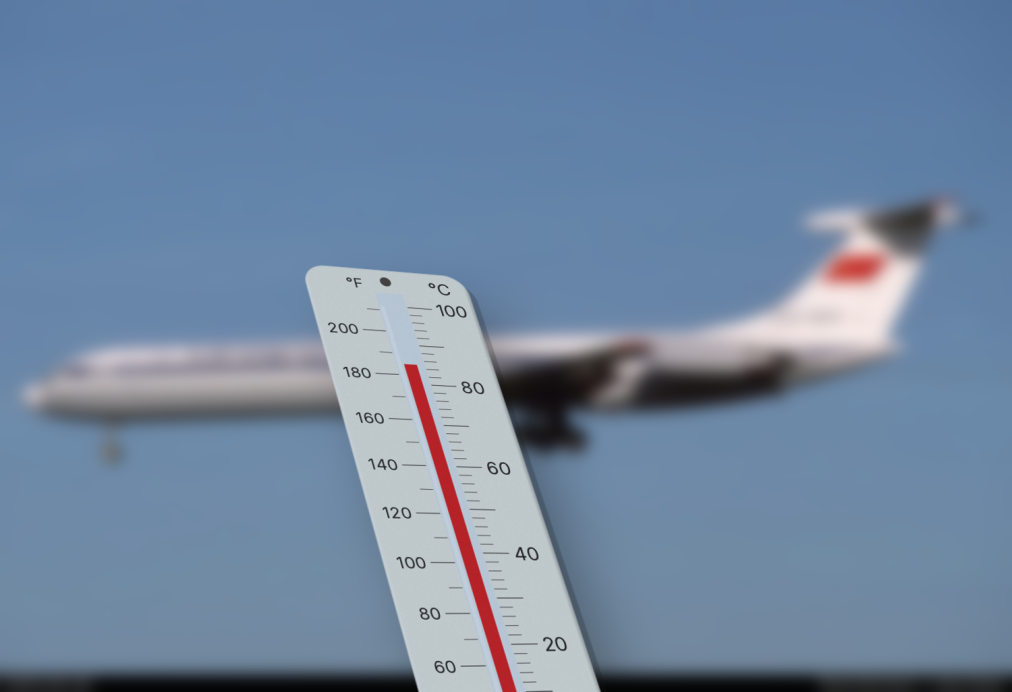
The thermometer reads °C 85
